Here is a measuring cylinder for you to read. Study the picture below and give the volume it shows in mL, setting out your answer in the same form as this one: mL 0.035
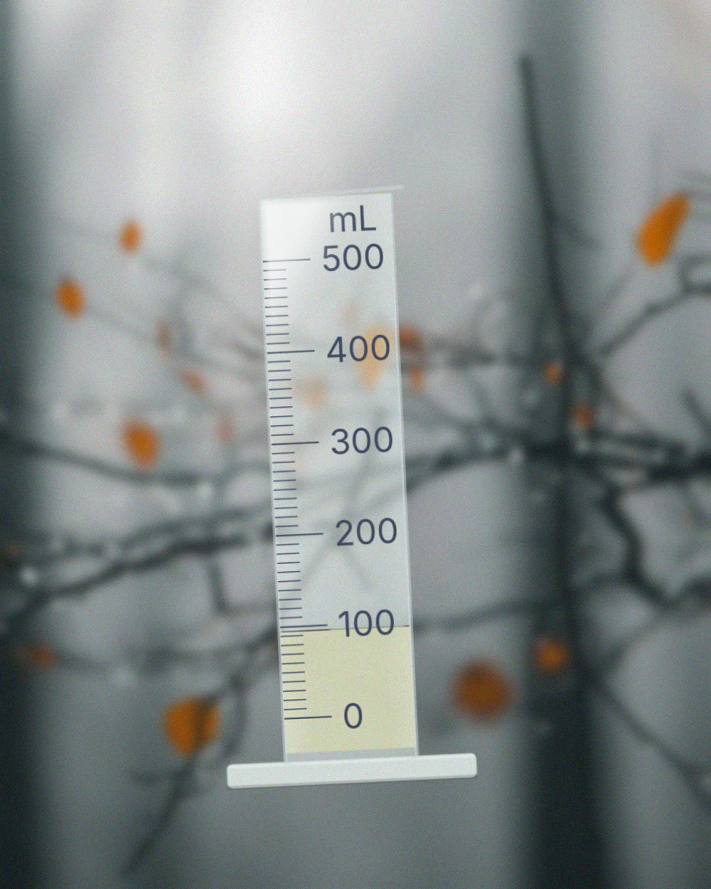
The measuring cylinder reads mL 95
